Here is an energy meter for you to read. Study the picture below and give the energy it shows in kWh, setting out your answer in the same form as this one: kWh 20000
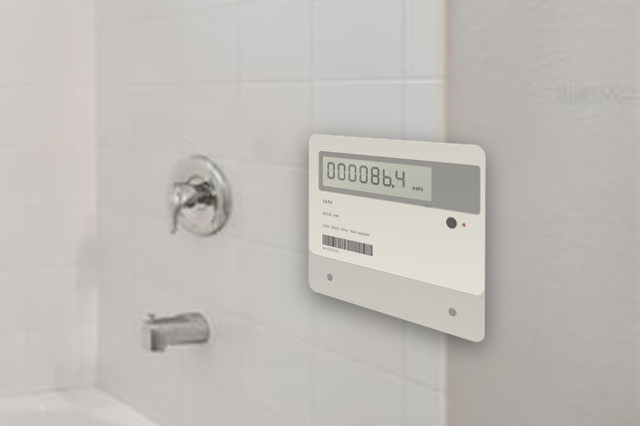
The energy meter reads kWh 86.4
